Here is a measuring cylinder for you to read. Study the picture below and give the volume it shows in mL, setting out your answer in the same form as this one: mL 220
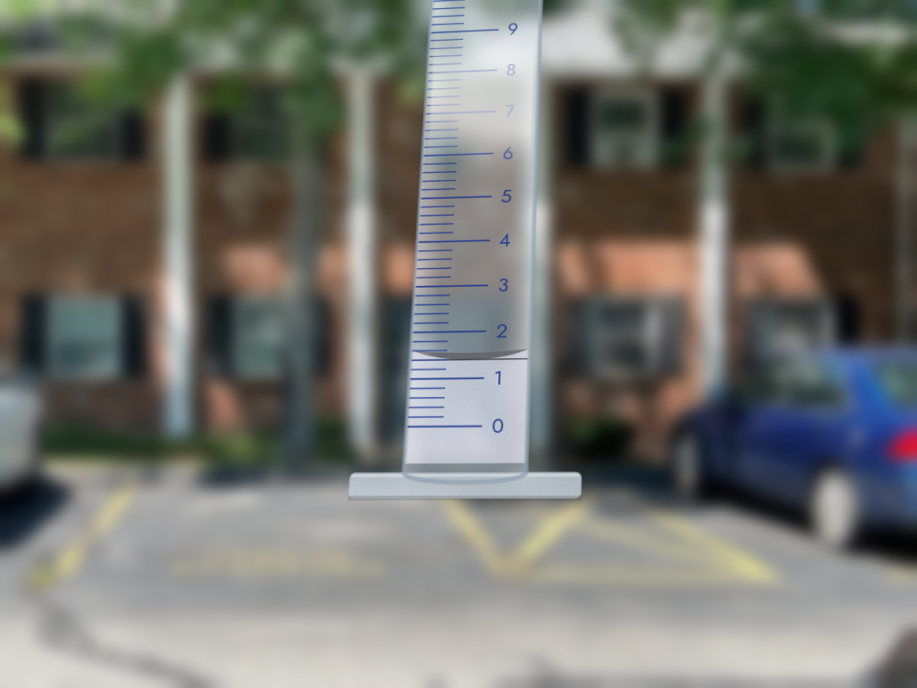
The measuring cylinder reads mL 1.4
